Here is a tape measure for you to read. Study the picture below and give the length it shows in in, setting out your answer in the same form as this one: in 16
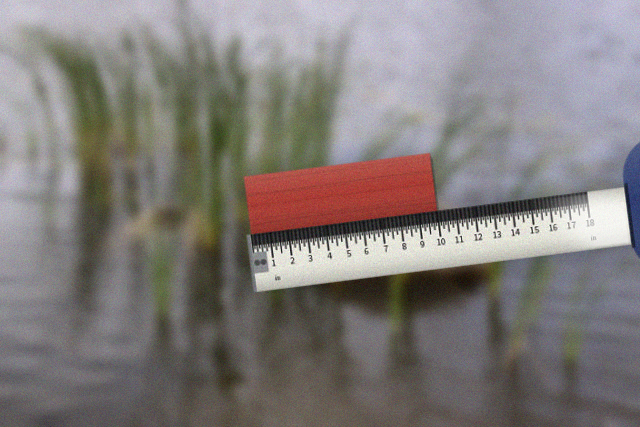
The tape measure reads in 10
